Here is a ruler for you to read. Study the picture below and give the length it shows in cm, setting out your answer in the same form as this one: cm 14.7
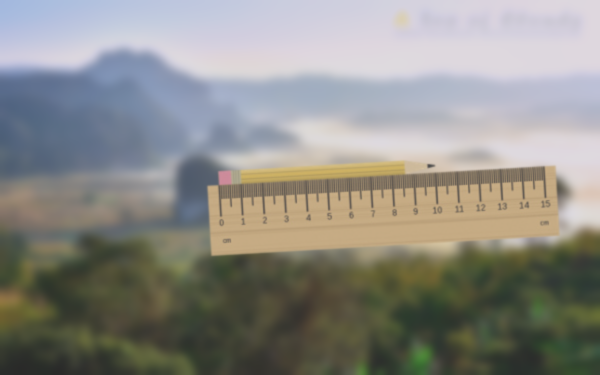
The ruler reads cm 10
